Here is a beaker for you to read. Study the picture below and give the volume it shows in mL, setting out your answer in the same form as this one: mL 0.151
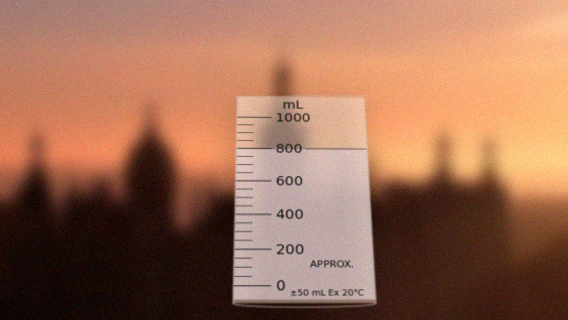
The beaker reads mL 800
